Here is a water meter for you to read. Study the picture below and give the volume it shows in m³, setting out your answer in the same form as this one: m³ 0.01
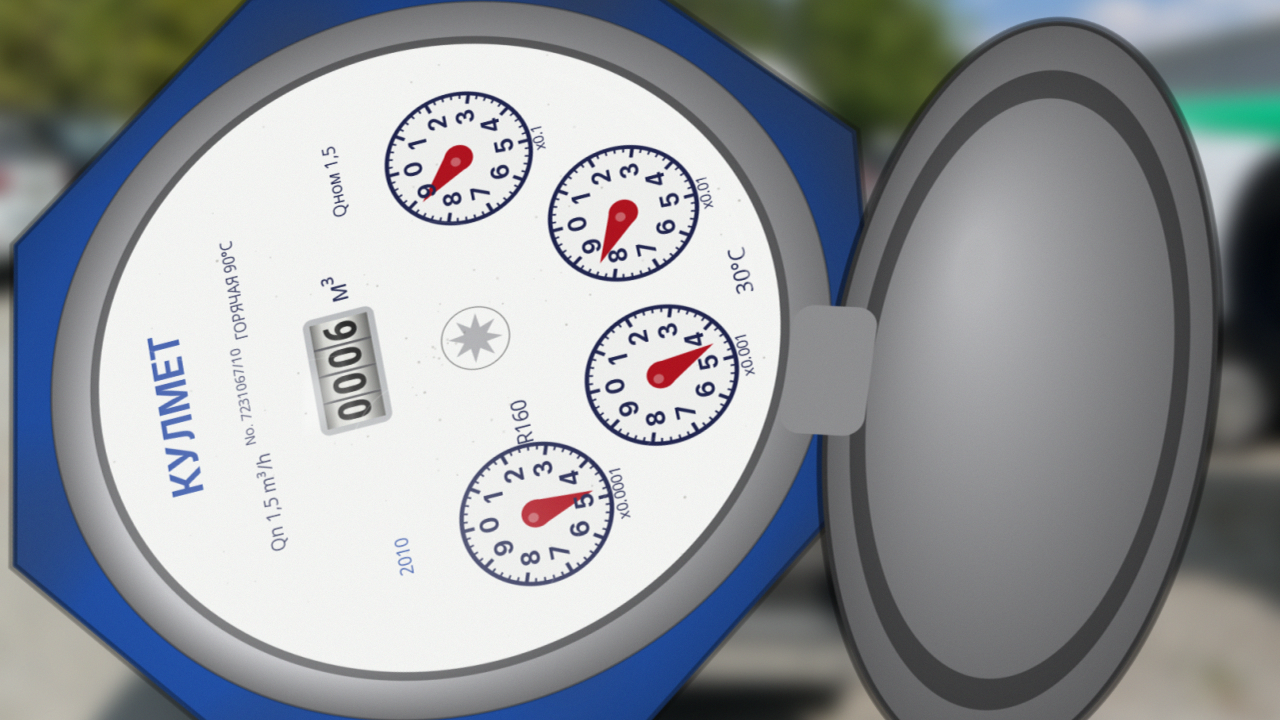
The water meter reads m³ 6.8844
